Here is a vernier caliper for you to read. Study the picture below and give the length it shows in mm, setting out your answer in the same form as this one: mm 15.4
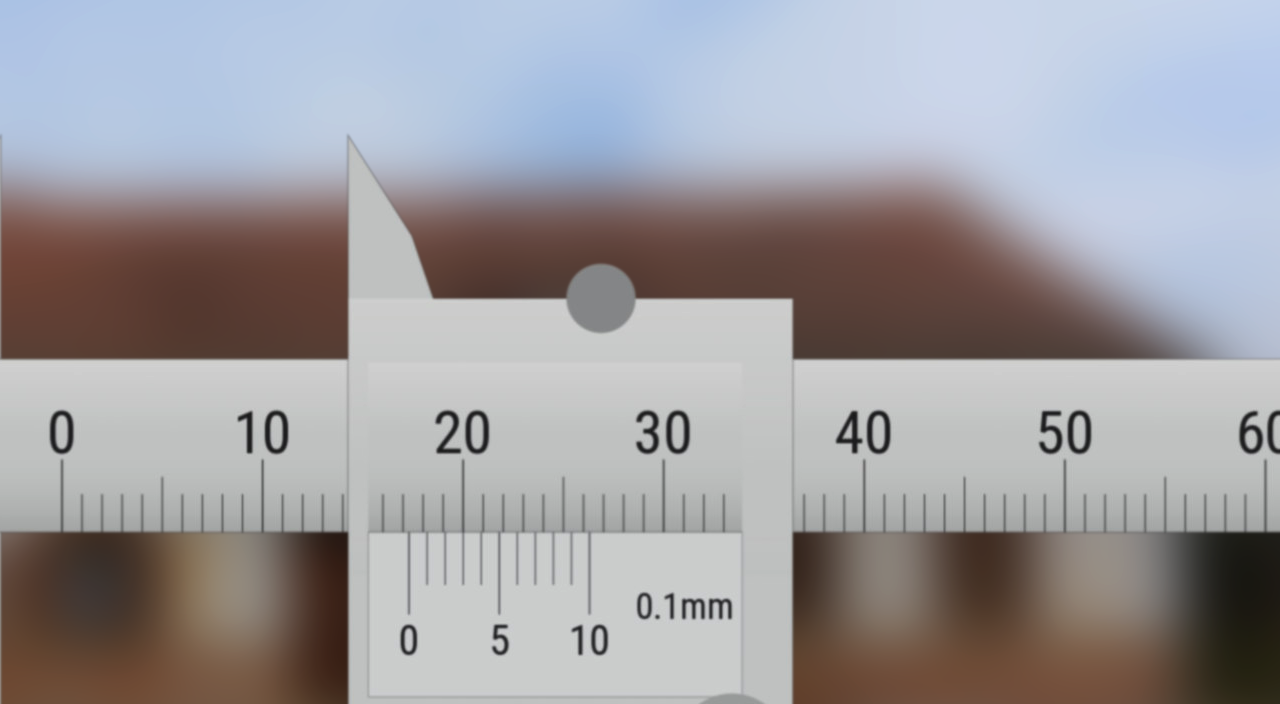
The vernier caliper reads mm 17.3
